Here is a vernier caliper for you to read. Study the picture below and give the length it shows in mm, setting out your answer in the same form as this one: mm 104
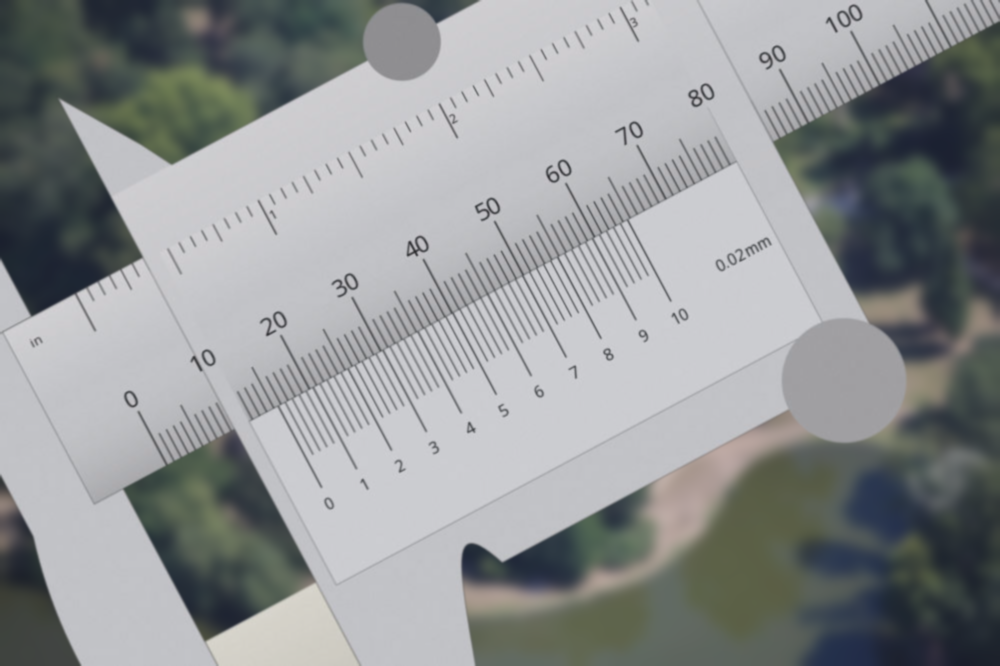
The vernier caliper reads mm 15.6
